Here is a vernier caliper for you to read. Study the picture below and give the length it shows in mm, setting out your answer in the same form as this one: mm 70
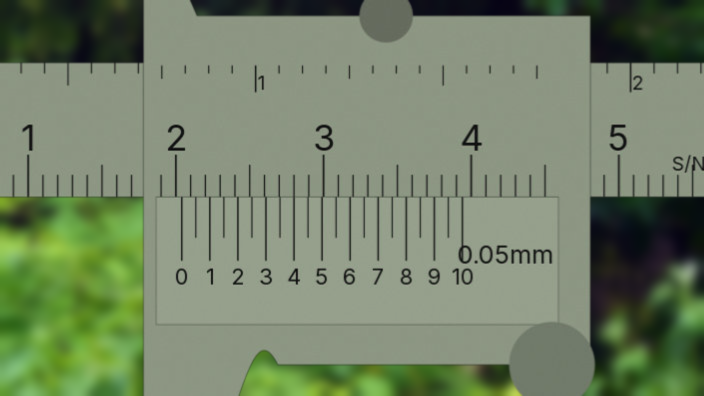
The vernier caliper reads mm 20.4
